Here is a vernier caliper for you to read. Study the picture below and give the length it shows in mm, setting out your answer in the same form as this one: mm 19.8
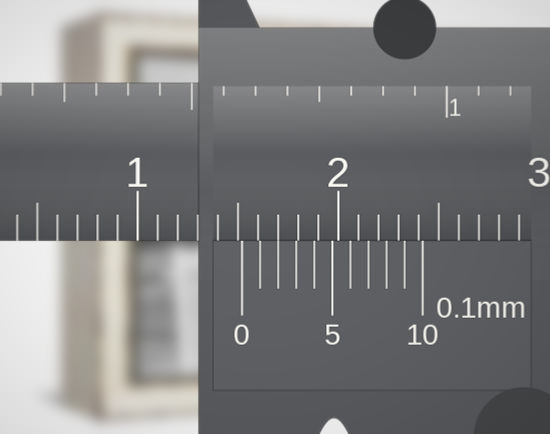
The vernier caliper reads mm 15.2
